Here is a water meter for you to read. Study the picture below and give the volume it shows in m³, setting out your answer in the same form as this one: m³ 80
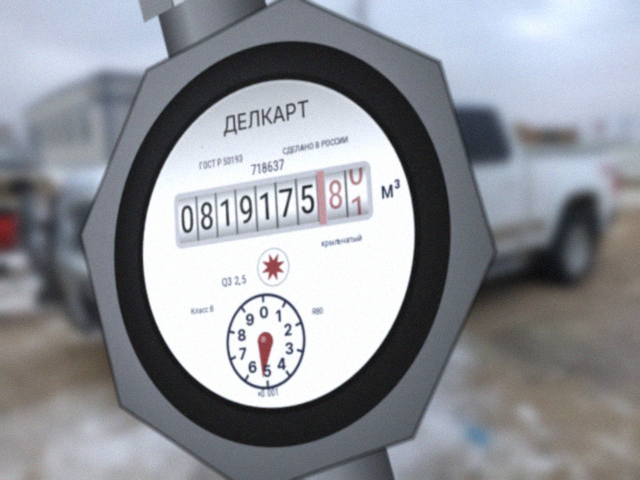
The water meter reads m³ 819175.805
